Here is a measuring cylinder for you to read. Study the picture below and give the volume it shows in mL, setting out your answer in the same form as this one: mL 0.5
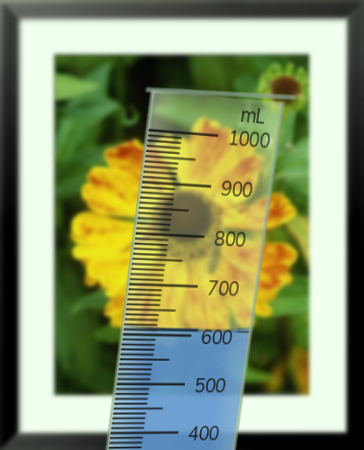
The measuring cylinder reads mL 610
